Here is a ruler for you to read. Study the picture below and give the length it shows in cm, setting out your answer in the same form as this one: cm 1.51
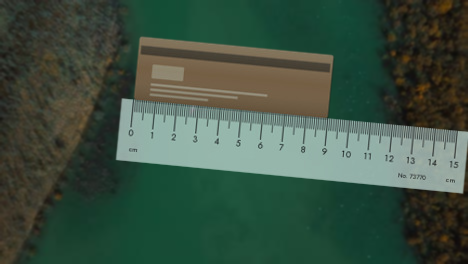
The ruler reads cm 9
